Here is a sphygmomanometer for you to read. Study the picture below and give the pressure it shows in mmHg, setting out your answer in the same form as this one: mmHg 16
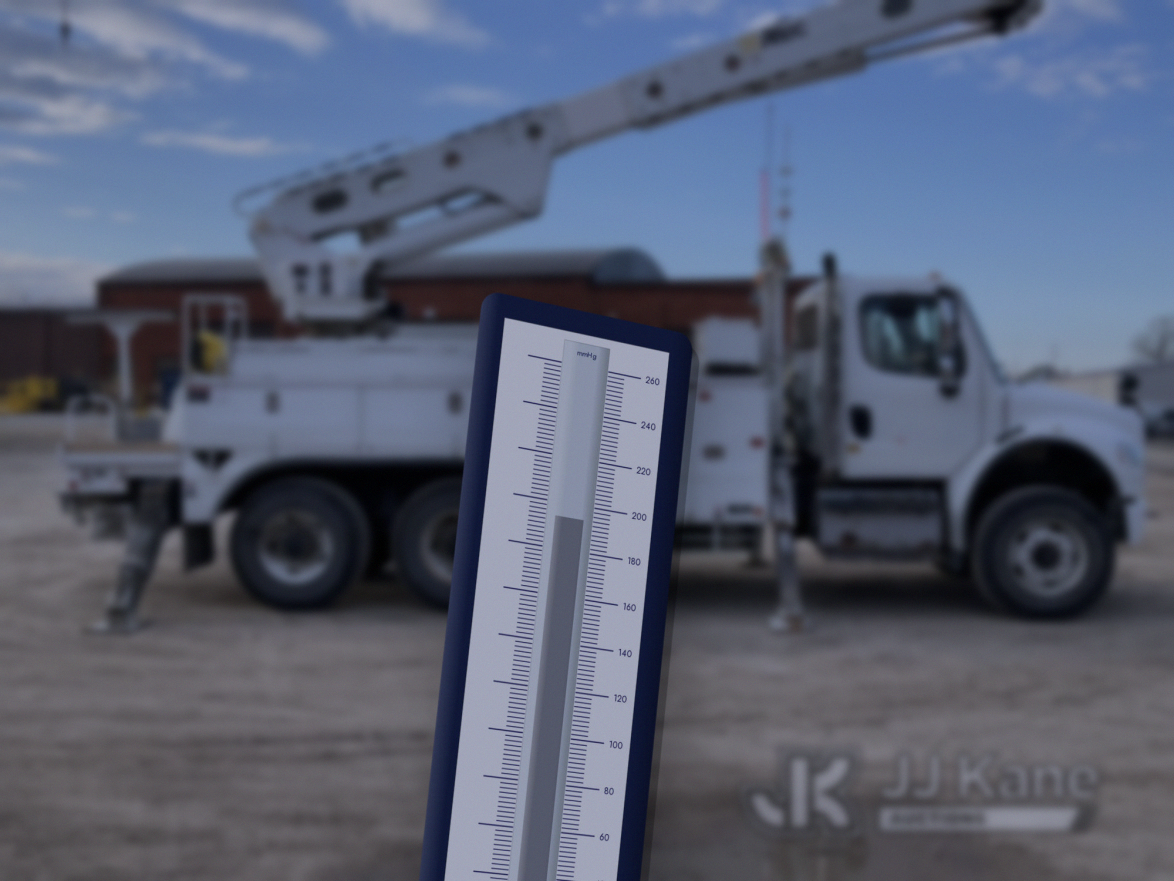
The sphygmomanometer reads mmHg 194
